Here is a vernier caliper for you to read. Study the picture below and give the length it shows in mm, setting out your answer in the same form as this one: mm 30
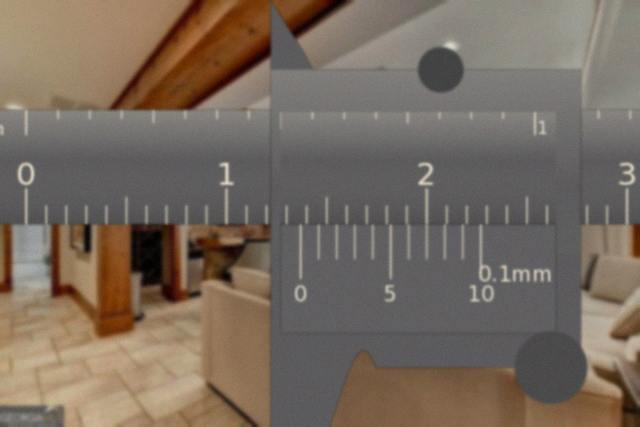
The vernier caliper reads mm 13.7
